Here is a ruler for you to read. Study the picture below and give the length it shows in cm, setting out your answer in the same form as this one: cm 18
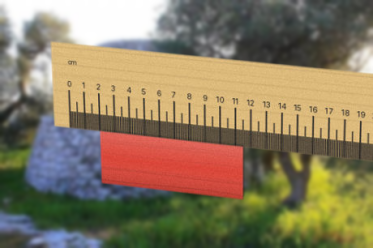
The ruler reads cm 9.5
